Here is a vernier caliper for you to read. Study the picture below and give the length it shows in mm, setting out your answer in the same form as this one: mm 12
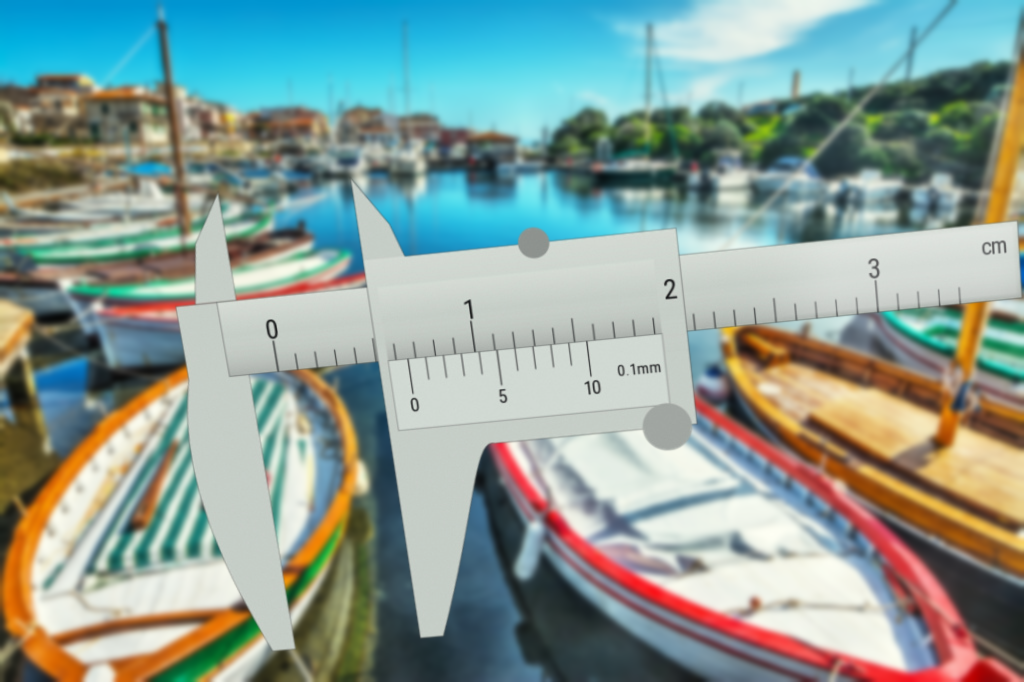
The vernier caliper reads mm 6.6
